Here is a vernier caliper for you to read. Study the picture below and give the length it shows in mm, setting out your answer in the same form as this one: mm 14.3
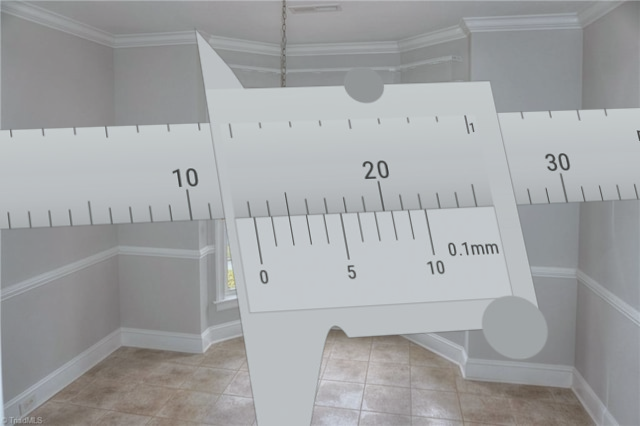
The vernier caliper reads mm 13.2
